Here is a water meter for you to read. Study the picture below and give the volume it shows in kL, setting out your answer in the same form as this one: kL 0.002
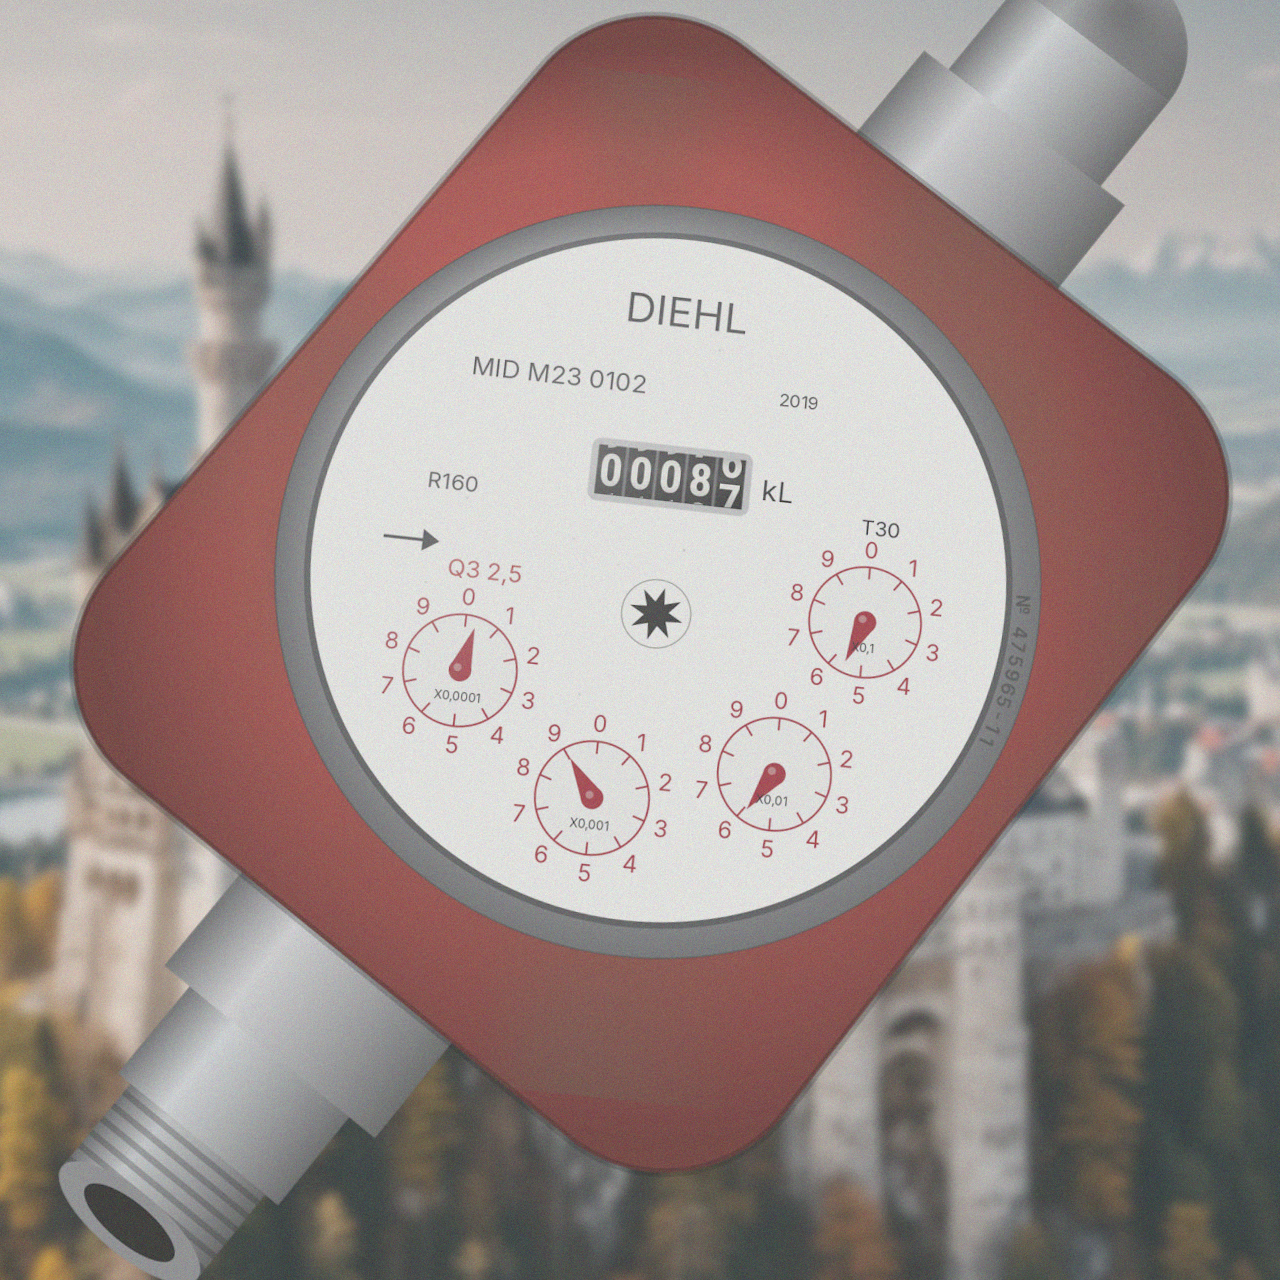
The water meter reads kL 86.5590
